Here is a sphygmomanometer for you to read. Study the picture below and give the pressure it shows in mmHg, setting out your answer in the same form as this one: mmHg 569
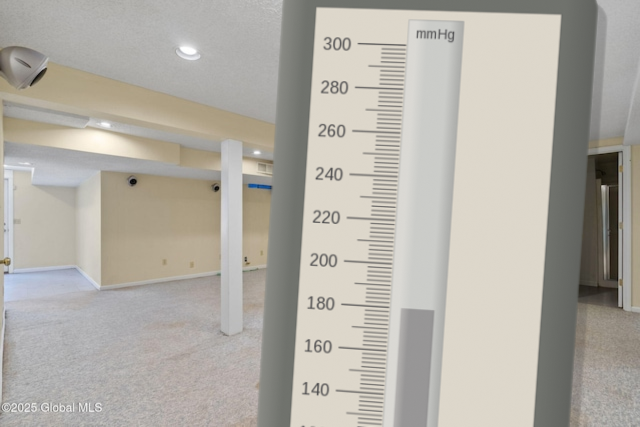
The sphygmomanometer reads mmHg 180
